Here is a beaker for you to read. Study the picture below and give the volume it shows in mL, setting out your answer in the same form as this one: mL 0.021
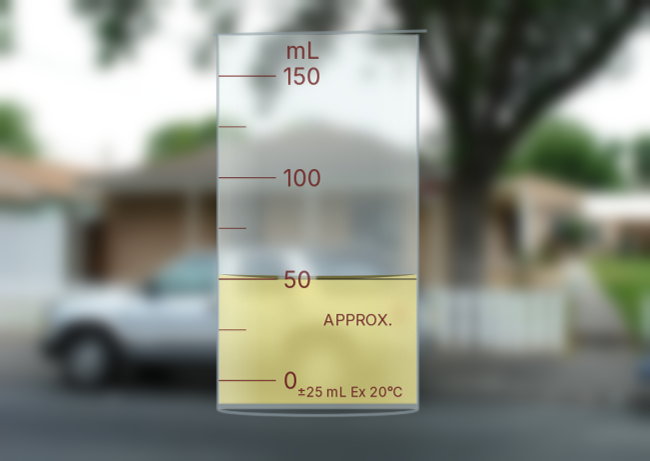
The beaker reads mL 50
